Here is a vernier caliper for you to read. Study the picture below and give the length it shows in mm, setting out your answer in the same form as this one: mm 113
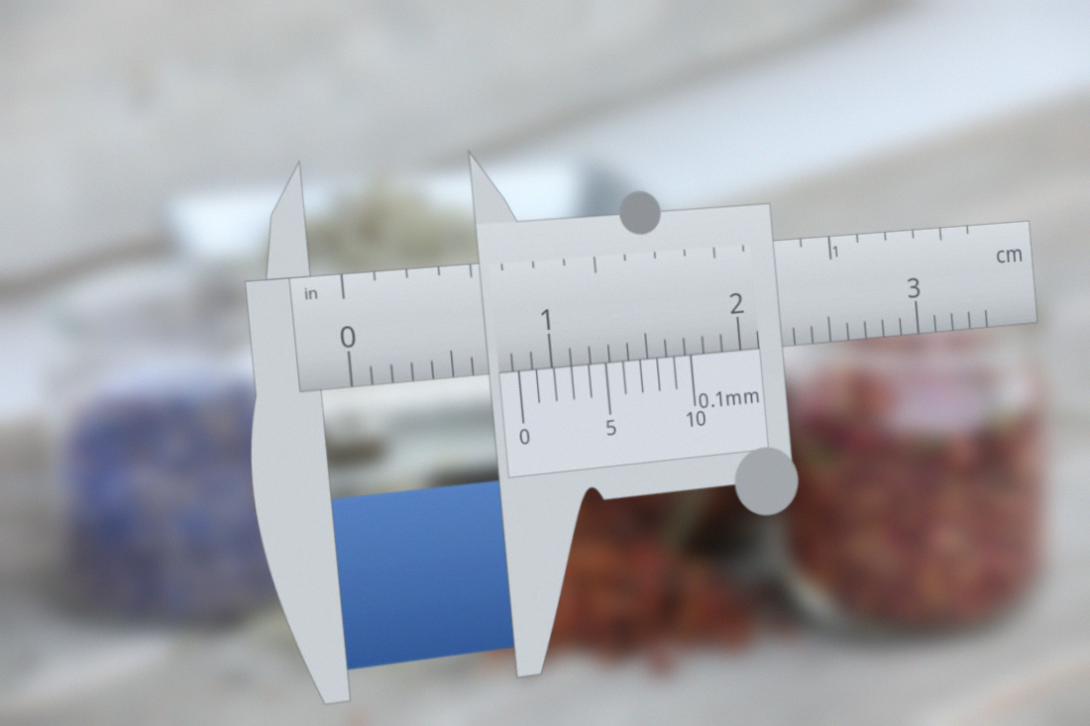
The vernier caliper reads mm 8.3
